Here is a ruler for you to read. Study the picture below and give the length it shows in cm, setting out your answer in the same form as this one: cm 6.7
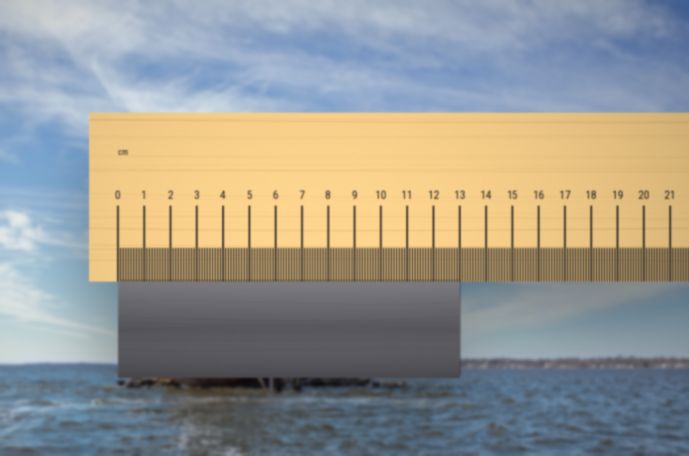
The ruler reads cm 13
